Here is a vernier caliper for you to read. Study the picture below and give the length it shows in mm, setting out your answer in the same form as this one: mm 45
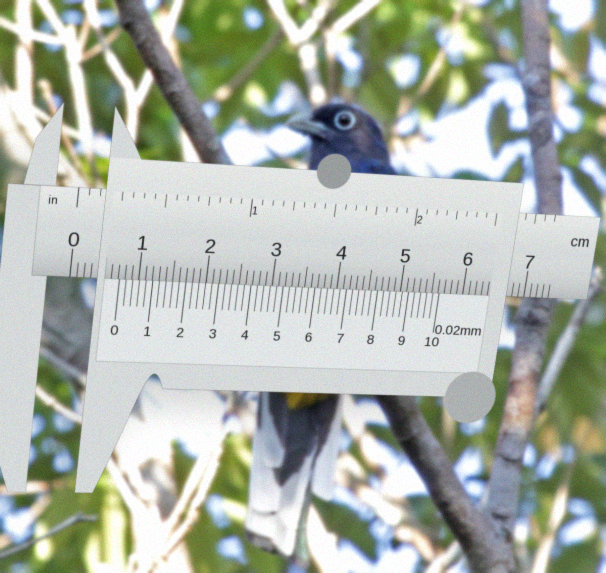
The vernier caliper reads mm 7.2
